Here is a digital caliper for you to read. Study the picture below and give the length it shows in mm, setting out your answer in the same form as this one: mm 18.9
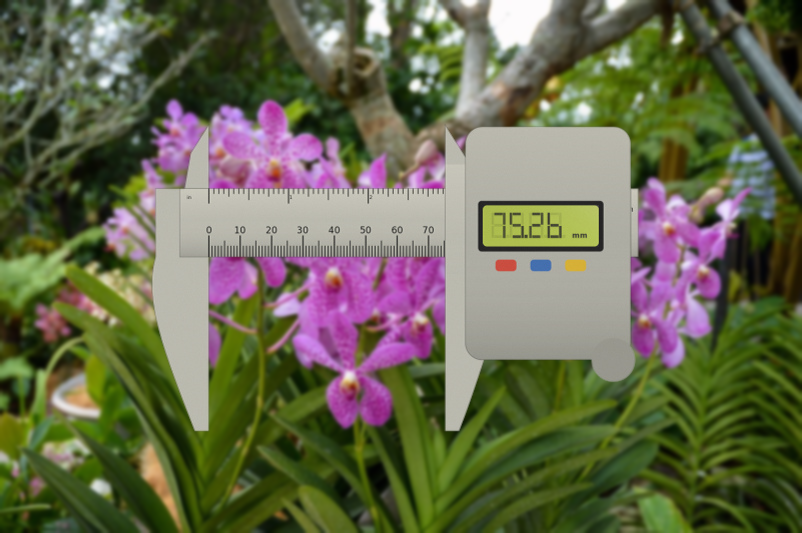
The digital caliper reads mm 75.26
